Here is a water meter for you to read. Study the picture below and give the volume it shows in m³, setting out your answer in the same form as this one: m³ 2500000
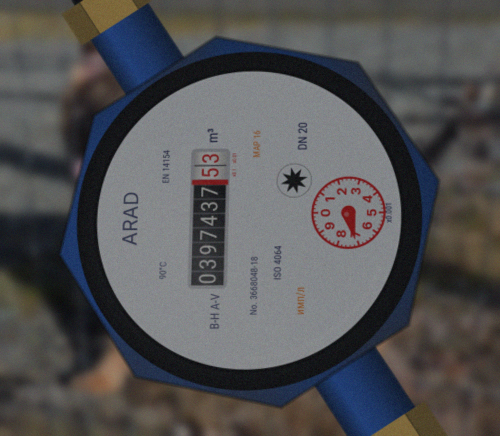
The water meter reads m³ 397437.537
